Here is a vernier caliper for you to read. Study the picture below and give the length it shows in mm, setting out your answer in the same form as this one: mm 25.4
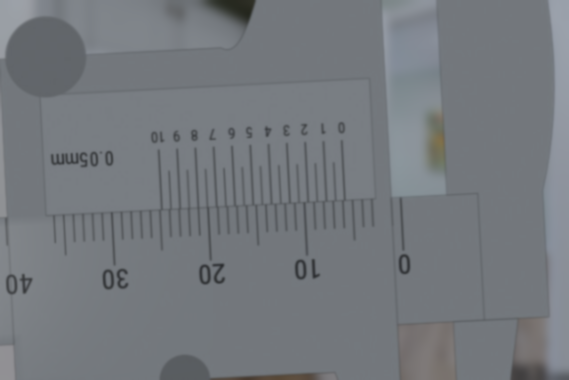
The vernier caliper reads mm 5.8
